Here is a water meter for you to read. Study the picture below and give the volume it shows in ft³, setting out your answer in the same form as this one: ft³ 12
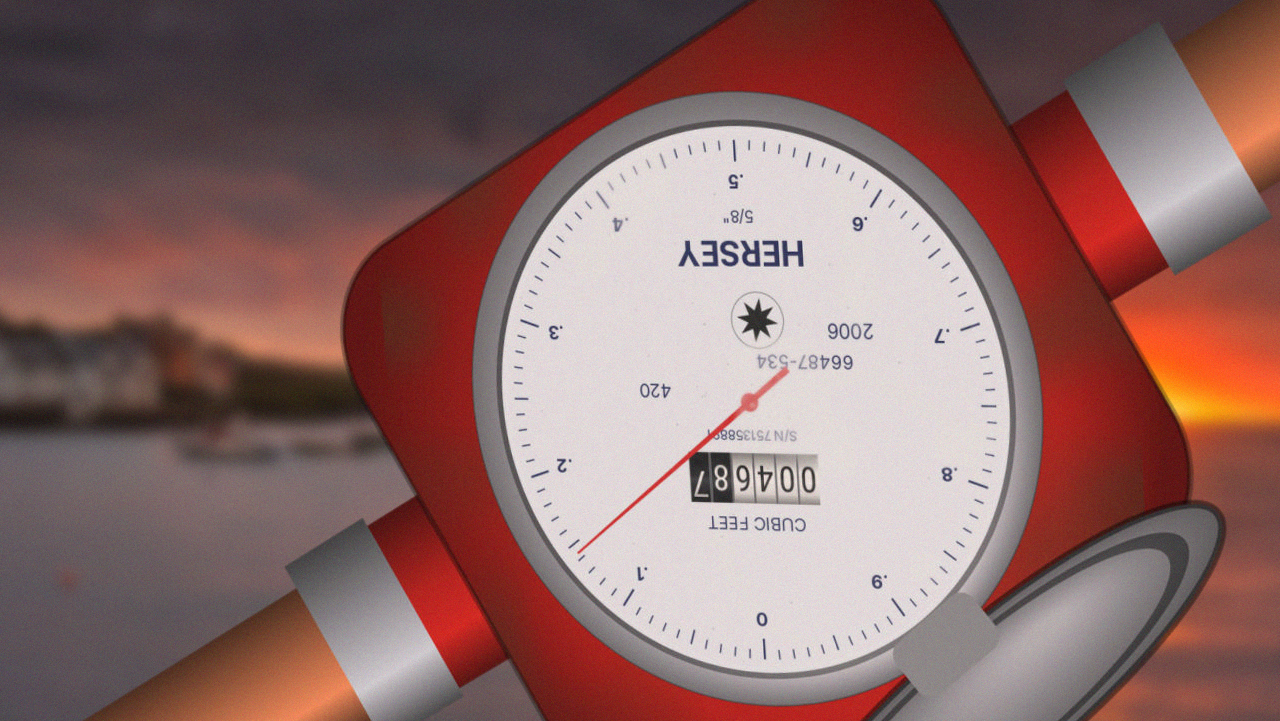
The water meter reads ft³ 4687.14
